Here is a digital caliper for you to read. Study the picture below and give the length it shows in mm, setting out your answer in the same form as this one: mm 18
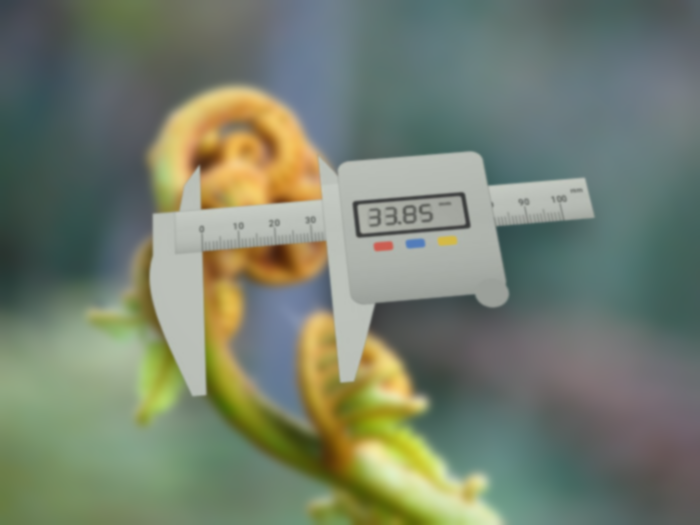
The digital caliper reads mm 33.85
